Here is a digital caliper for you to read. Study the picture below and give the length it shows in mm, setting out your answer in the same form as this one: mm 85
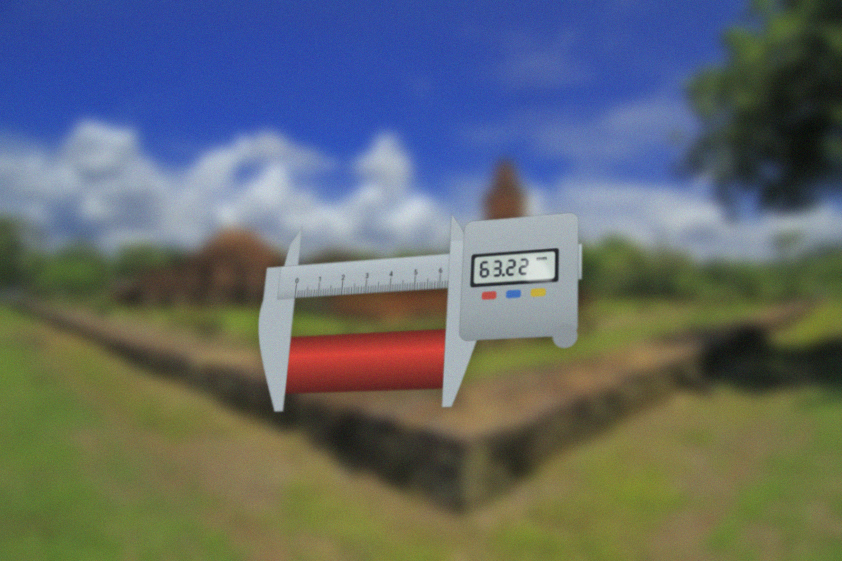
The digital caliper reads mm 63.22
